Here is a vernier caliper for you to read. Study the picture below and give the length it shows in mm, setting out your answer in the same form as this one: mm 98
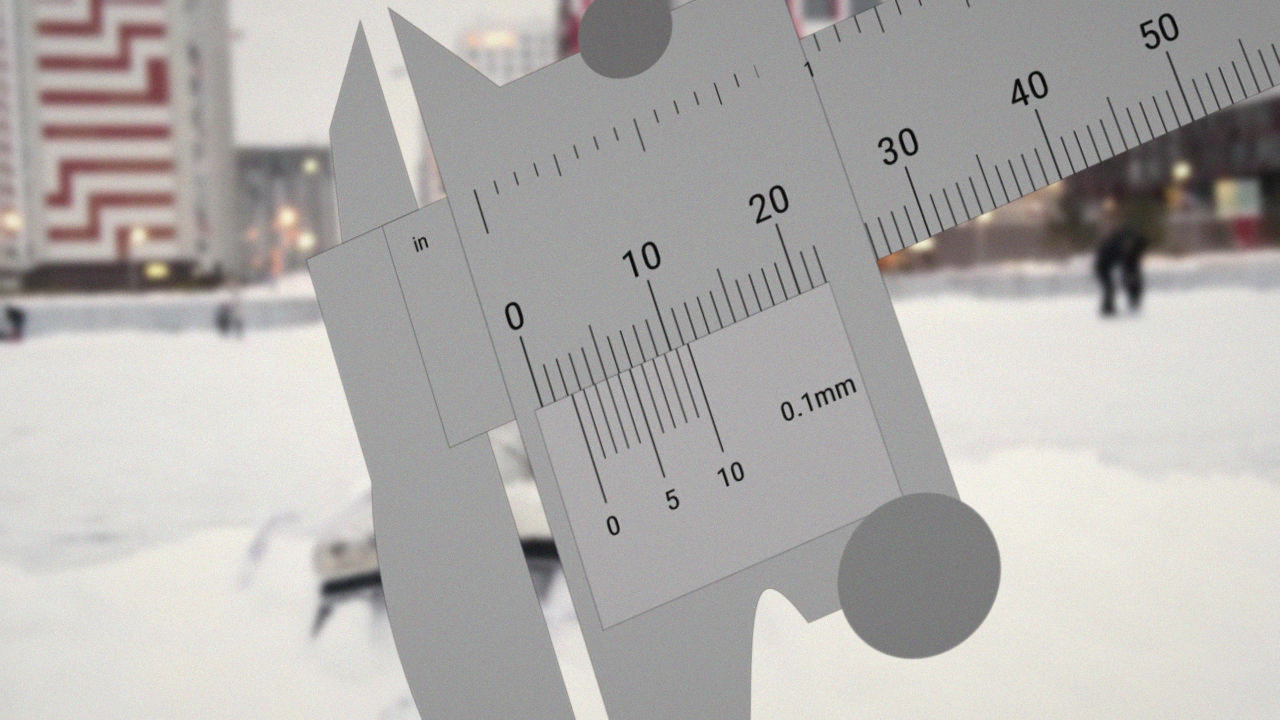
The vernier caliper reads mm 2.3
